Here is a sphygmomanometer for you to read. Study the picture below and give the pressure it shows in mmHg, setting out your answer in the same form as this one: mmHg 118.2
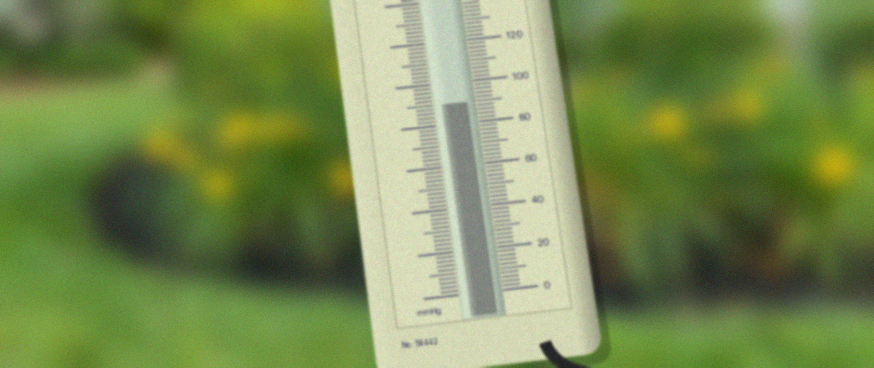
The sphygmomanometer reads mmHg 90
